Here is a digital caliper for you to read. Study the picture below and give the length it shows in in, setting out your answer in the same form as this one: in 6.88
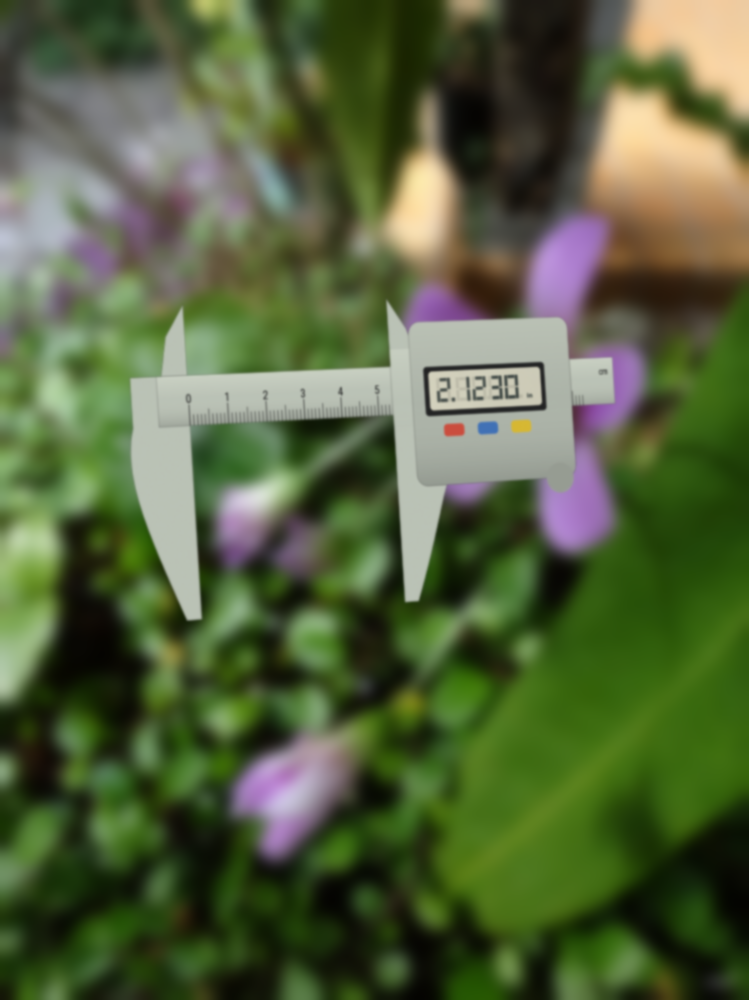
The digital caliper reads in 2.1230
